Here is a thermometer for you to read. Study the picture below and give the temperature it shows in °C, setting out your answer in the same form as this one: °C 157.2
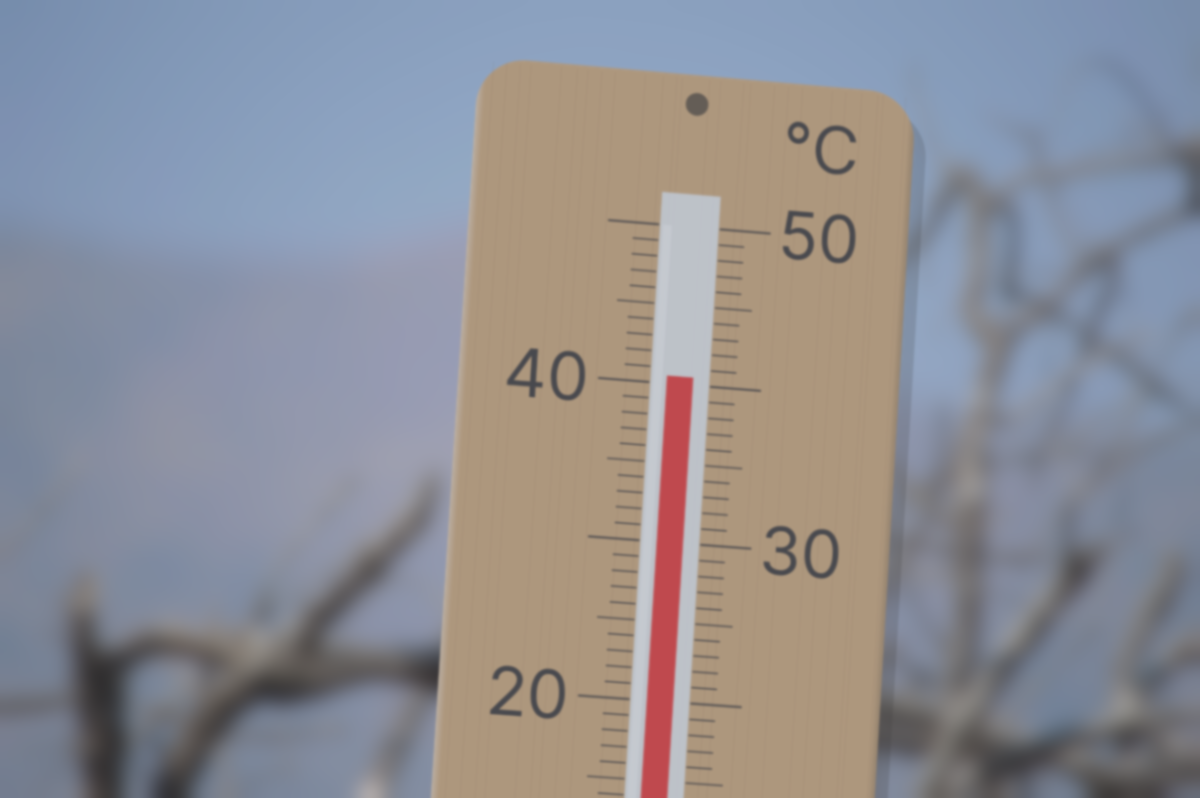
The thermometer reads °C 40.5
